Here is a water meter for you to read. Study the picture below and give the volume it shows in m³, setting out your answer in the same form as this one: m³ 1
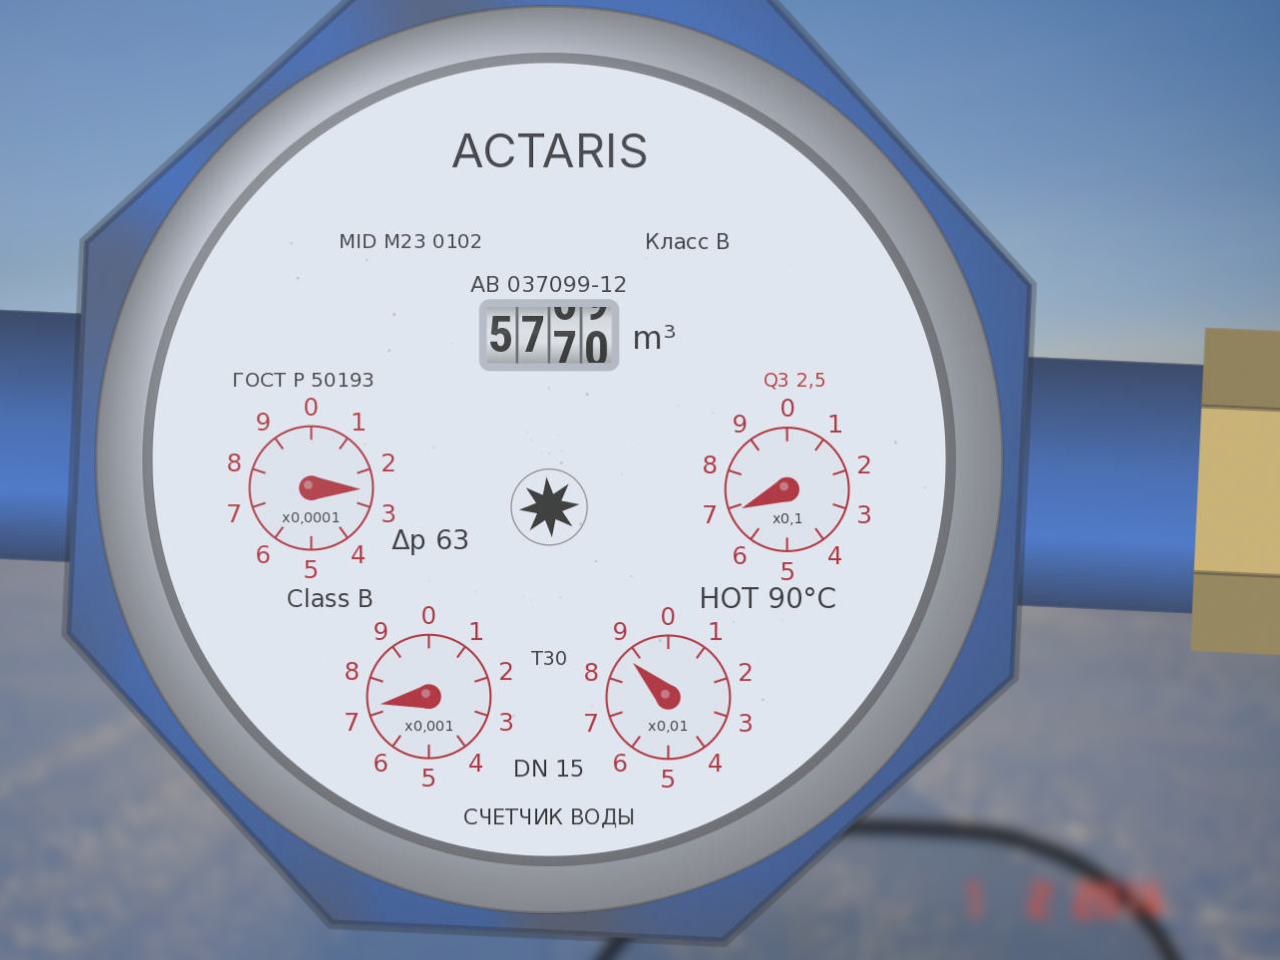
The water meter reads m³ 5769.6872
